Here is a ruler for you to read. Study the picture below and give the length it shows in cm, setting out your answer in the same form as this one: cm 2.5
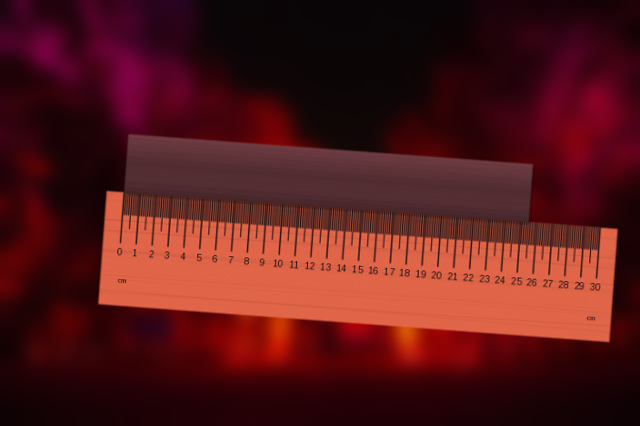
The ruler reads cm 25.5
